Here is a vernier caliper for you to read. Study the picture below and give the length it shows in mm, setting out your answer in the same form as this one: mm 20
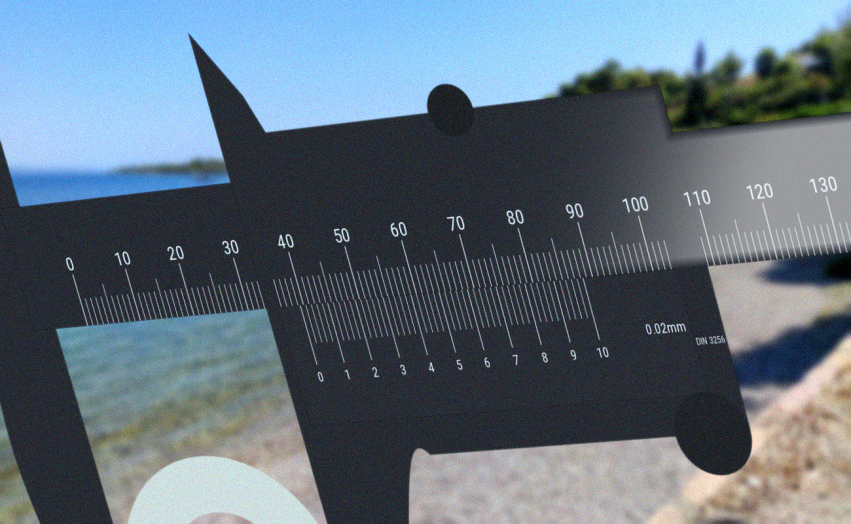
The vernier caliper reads mm 39.4
